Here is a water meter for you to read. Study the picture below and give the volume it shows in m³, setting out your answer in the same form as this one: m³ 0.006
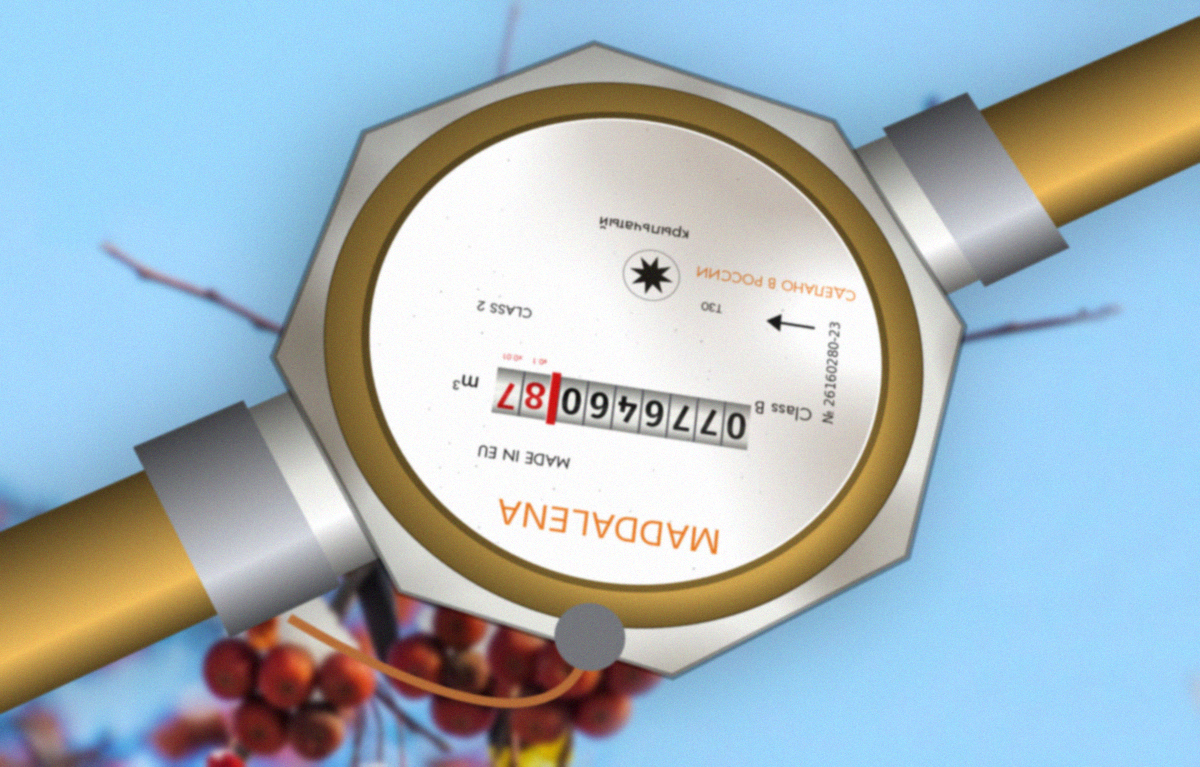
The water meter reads m³ 776460.87
